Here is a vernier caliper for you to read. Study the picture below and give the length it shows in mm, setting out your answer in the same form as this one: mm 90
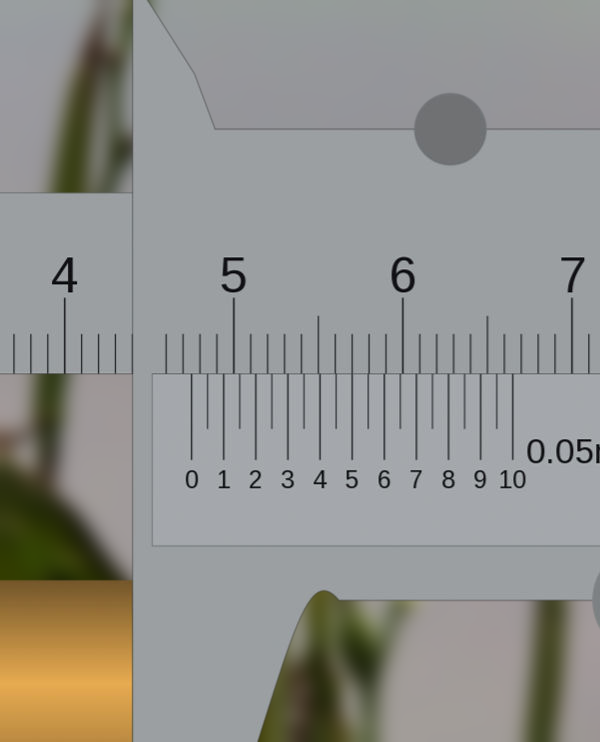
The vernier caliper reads mm 47.5
